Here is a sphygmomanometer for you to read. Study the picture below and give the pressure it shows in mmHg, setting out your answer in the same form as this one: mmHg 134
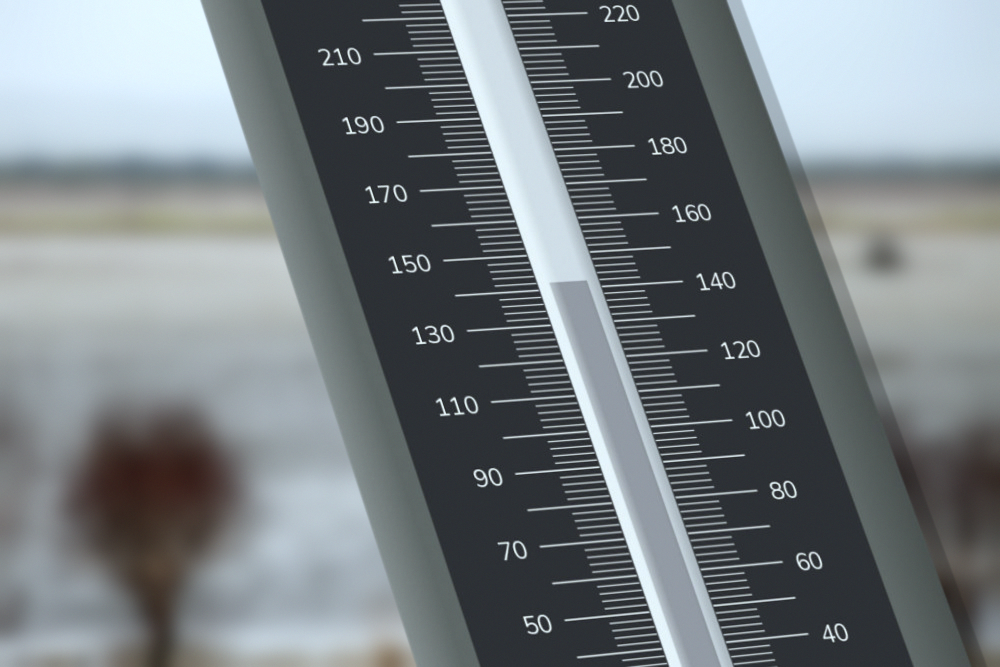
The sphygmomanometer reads mmHg 142
